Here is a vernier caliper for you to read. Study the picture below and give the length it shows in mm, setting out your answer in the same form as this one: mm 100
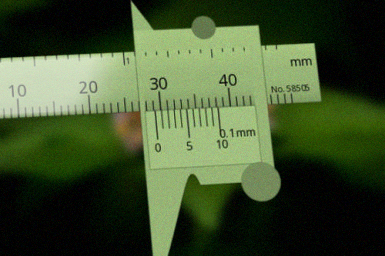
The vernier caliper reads mm 29.2
